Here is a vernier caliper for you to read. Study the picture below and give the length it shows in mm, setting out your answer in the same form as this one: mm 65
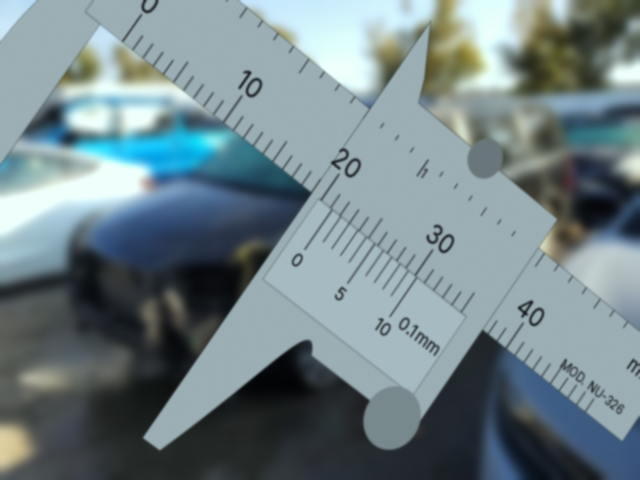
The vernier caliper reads mm 21.2
